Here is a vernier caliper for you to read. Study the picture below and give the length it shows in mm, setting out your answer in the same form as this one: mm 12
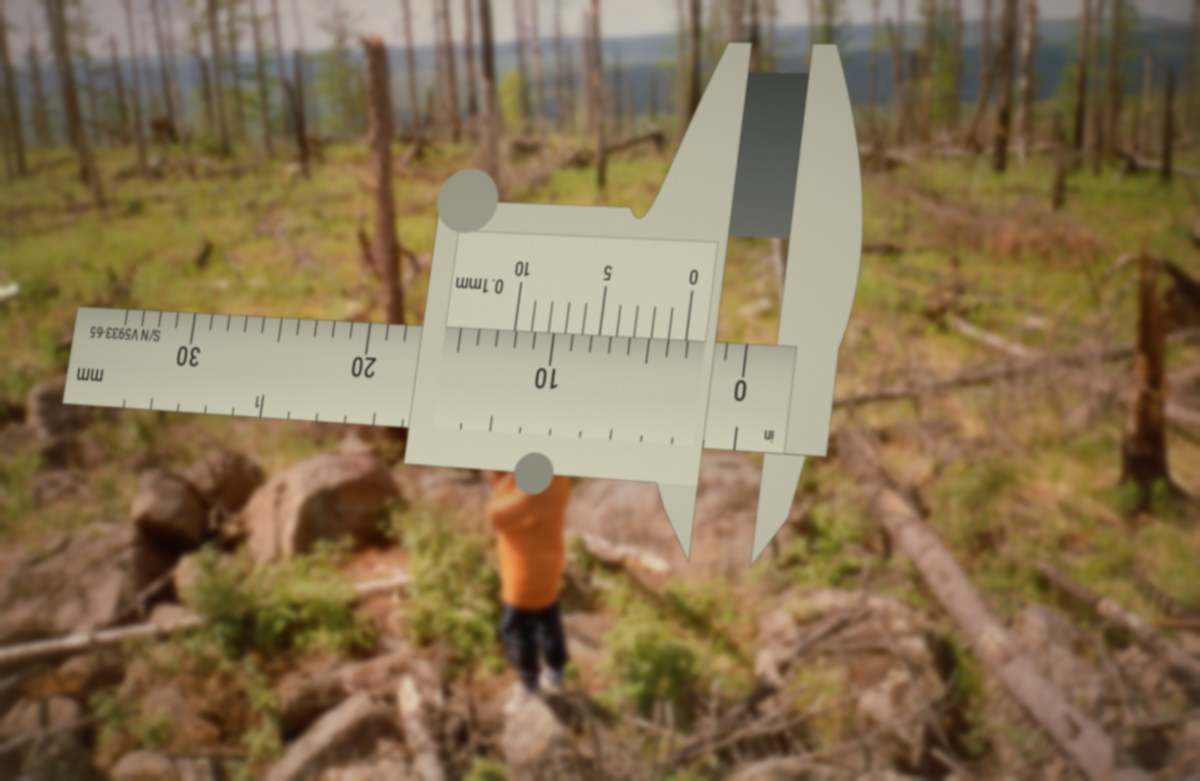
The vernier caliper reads mm 3.1
